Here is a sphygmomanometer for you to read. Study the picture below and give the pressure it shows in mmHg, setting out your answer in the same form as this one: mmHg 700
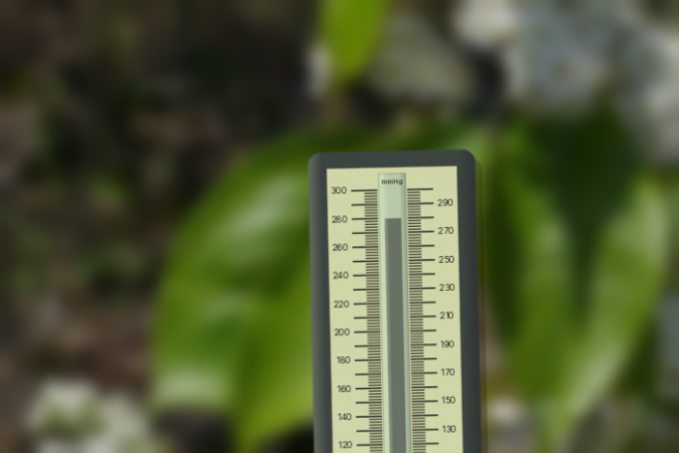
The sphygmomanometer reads mmHg 280
